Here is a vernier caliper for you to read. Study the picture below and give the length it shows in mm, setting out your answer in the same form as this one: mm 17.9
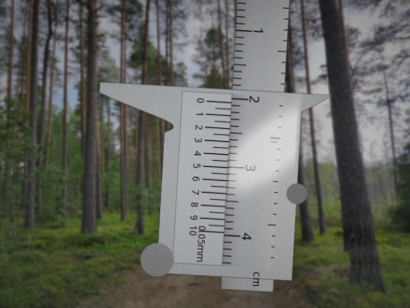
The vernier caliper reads mm 20.6
